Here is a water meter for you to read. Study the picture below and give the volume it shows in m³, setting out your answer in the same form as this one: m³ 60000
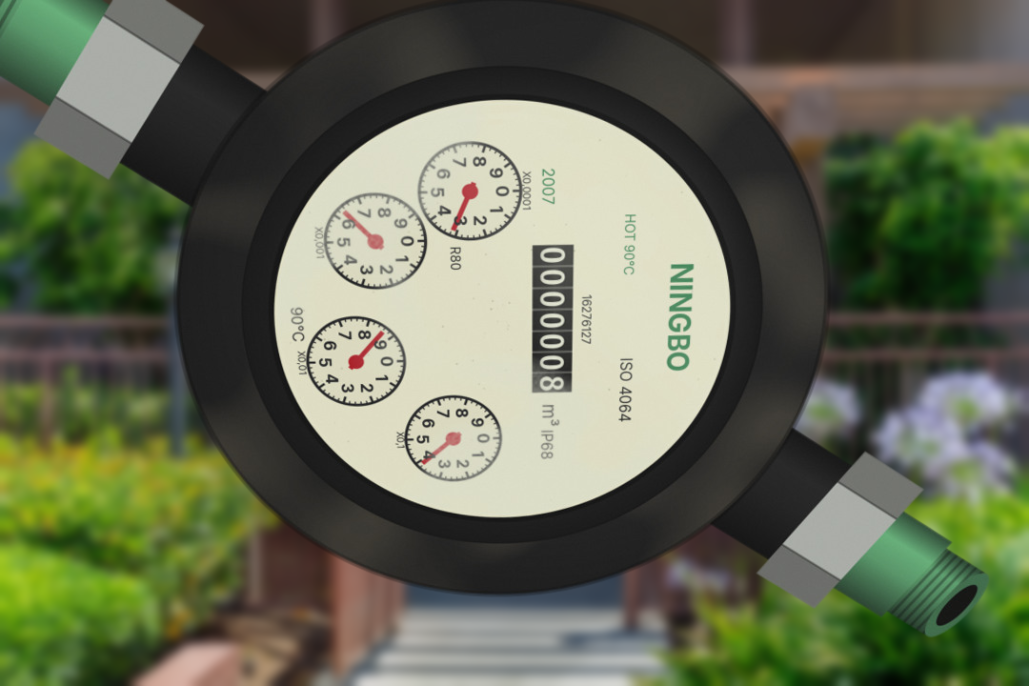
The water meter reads m³ 8.3863
